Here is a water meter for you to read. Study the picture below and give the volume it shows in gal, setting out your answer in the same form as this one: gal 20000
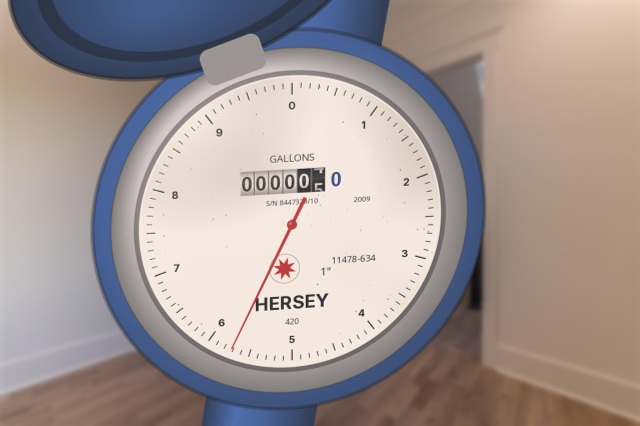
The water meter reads gal 45.7
